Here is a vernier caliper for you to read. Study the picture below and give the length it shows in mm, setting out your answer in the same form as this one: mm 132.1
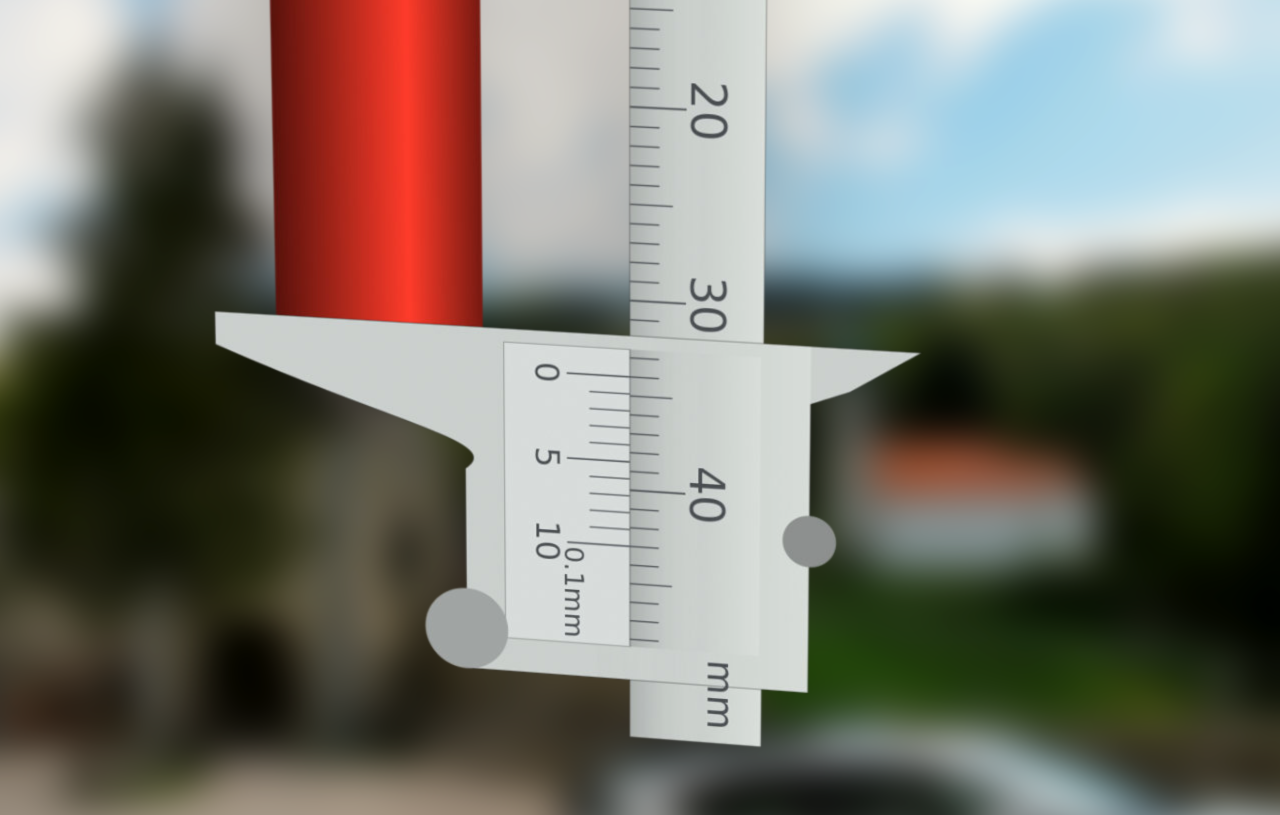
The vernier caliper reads mm 34.0
